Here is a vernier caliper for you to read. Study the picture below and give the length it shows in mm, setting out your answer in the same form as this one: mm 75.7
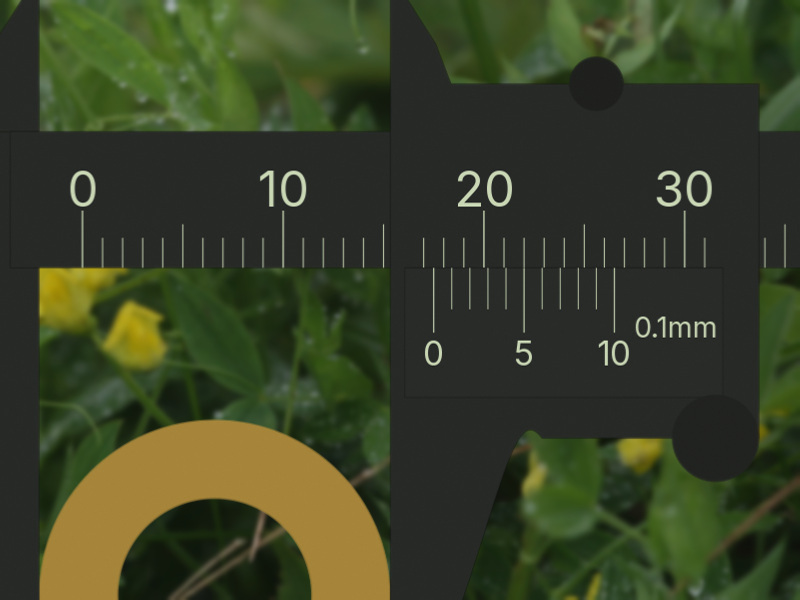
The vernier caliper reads mm 17.5
